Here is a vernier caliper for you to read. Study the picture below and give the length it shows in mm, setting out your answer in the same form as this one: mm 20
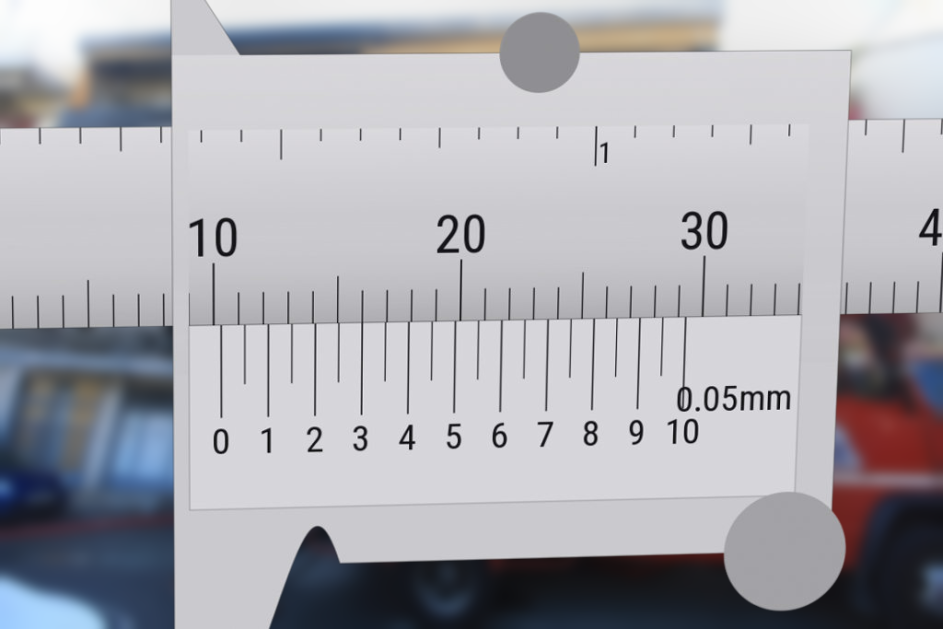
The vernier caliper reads mm 10.30
